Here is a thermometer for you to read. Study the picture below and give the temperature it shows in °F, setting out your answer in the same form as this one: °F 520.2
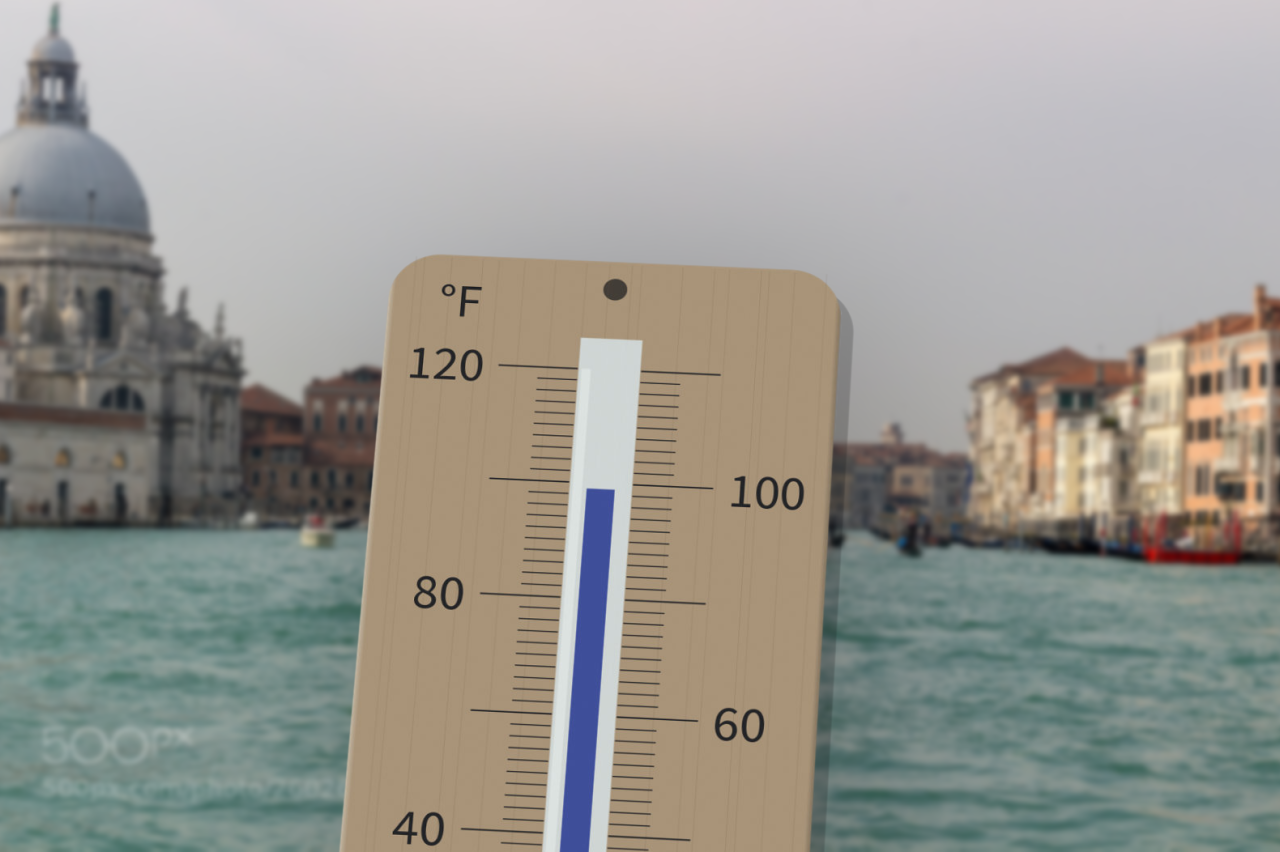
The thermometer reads °F 99
